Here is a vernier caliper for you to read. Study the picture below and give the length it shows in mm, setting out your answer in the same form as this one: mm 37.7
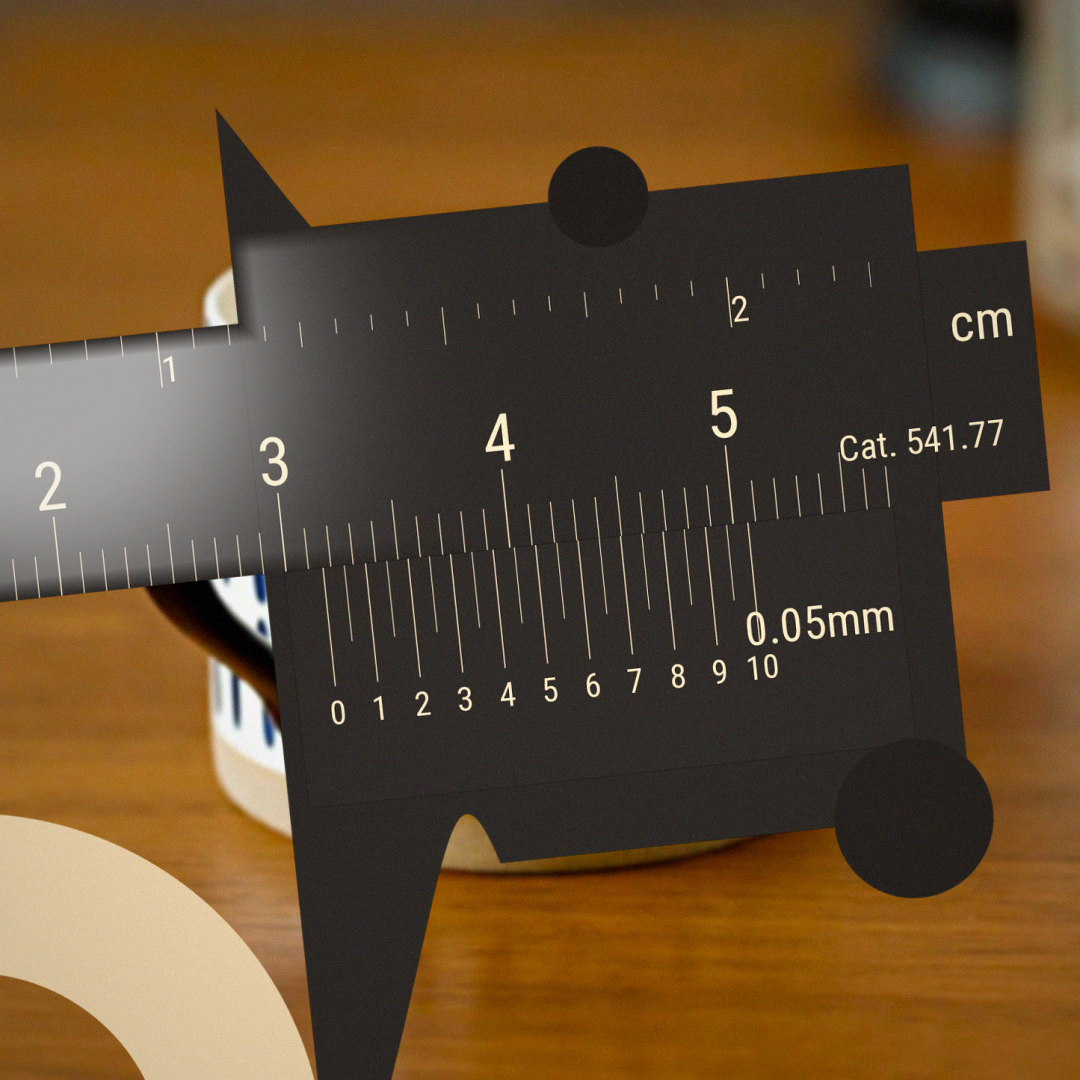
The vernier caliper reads mm 31.65
